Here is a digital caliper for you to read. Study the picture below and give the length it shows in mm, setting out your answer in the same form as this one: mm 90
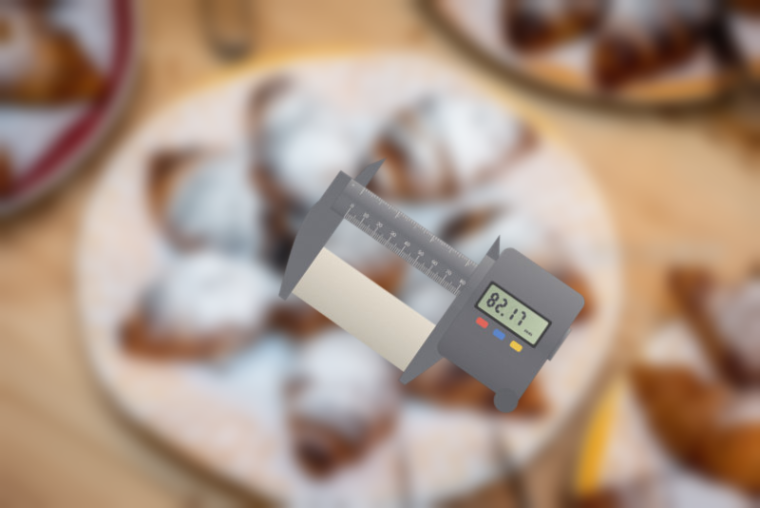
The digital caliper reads mm 82.17
